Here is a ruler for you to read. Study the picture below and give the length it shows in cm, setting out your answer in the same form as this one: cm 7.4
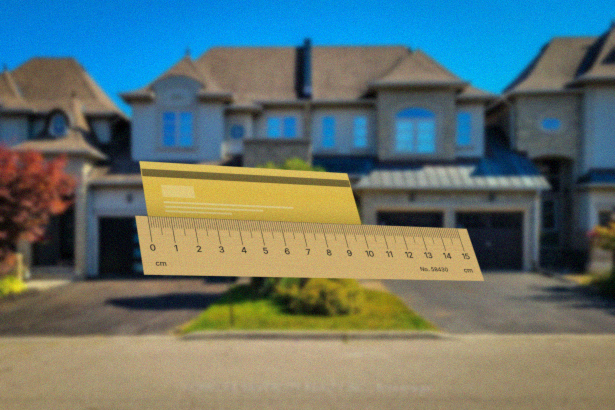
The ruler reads cm 10
